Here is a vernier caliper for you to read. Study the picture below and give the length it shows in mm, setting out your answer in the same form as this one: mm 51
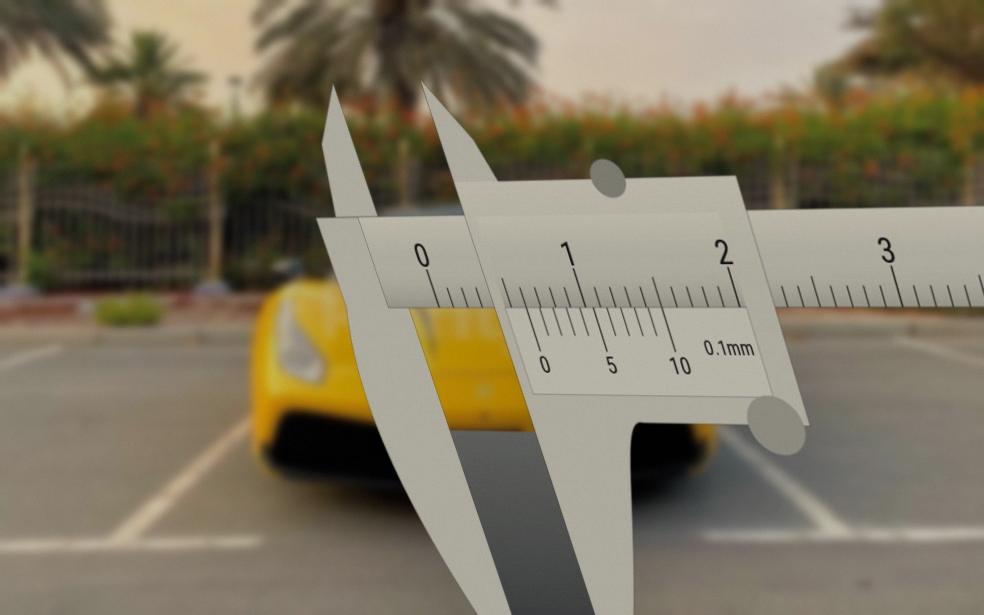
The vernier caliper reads mm 6.0
